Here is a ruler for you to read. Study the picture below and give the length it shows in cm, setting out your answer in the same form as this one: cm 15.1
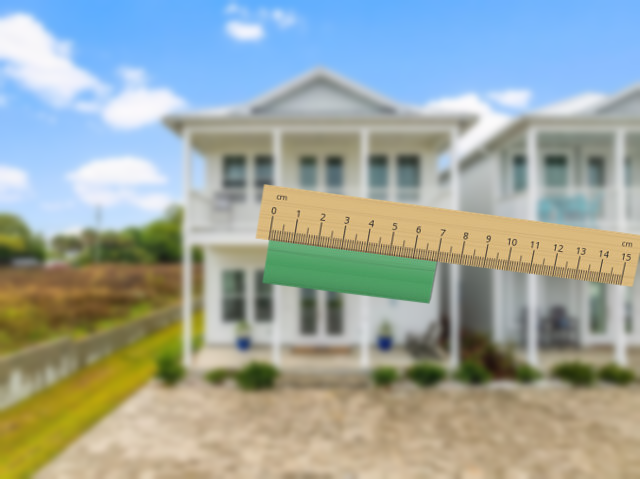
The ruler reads cm 7
